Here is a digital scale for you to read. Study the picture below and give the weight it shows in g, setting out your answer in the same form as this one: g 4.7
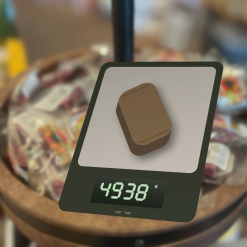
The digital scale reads g 4938
